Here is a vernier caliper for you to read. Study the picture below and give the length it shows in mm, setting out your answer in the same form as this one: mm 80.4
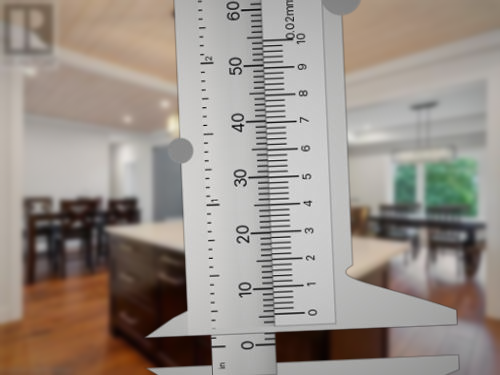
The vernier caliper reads mm 5.4
